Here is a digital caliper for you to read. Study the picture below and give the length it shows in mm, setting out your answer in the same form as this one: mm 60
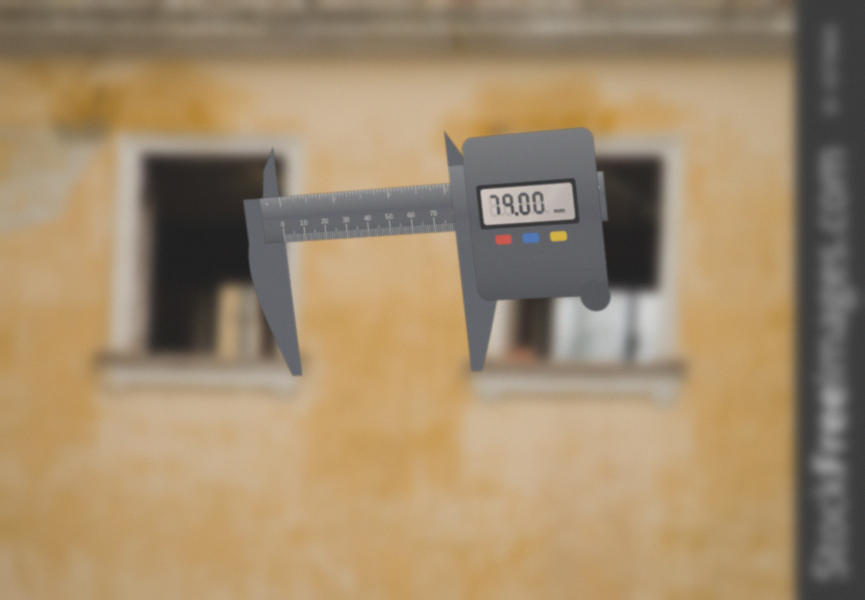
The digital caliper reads mm 79.00
